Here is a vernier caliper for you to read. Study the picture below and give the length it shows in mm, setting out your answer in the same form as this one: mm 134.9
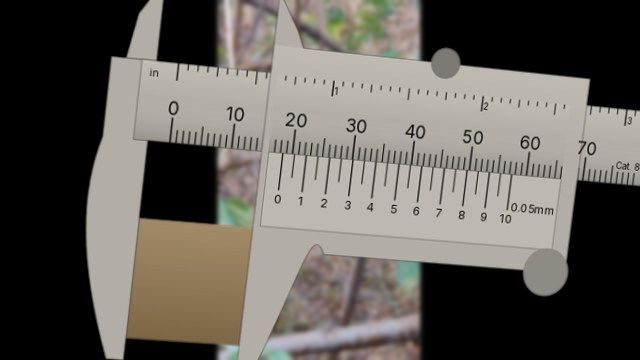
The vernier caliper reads mm 18.4
